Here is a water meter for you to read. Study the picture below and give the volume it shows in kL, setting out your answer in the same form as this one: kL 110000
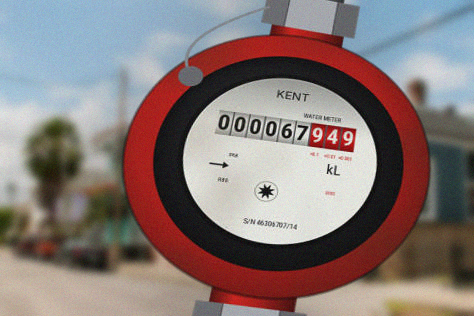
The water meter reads kL 67.949
